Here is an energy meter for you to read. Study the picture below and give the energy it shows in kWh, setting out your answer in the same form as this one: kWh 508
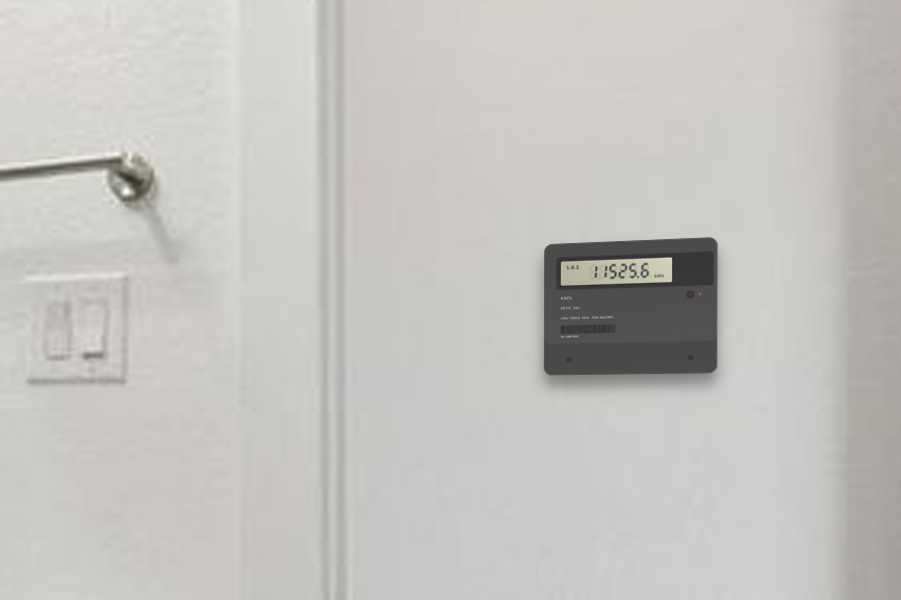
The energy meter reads kWh 11525.6
